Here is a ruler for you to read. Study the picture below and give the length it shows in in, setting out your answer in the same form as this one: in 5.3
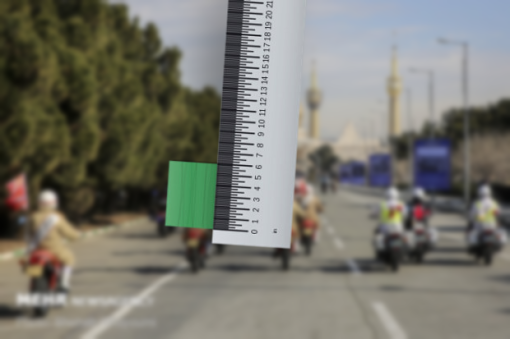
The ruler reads in 6
